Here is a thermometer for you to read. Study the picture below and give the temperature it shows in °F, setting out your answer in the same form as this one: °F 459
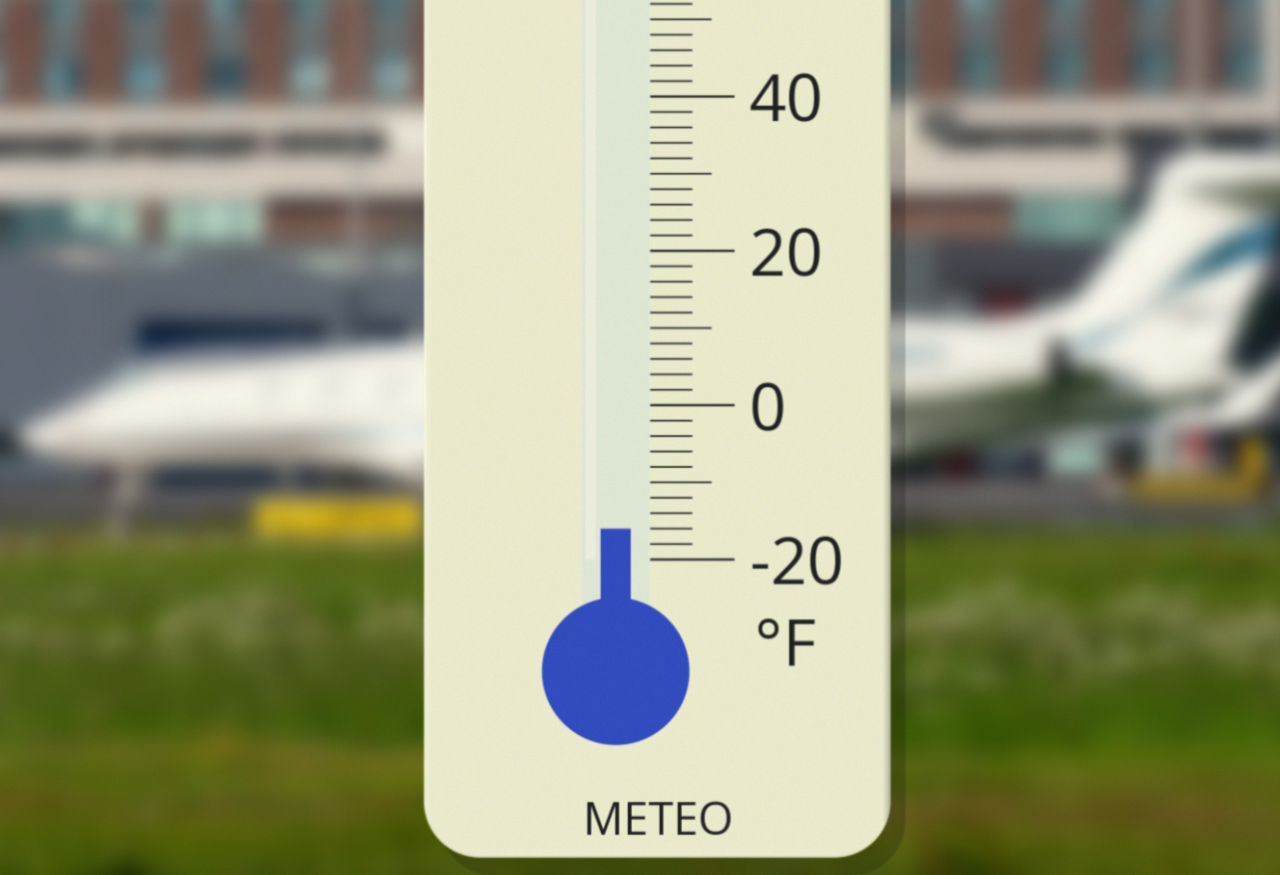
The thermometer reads °F -16
